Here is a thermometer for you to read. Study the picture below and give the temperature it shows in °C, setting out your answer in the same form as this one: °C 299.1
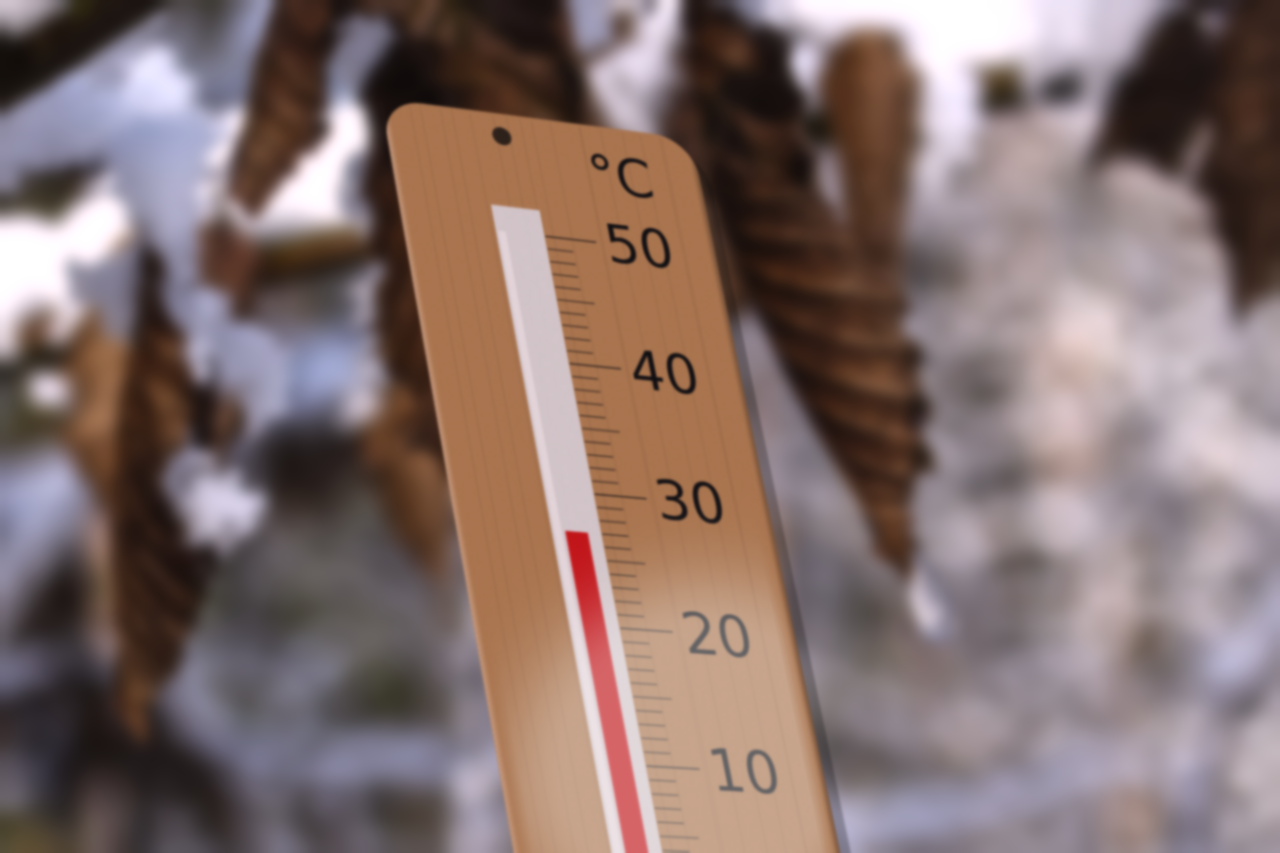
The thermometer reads °C 27
